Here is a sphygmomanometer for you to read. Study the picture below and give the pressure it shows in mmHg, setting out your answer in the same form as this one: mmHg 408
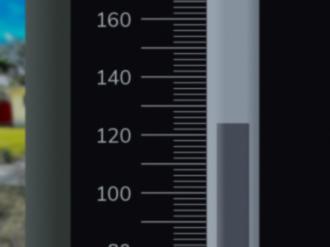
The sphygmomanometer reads mmHg 124
